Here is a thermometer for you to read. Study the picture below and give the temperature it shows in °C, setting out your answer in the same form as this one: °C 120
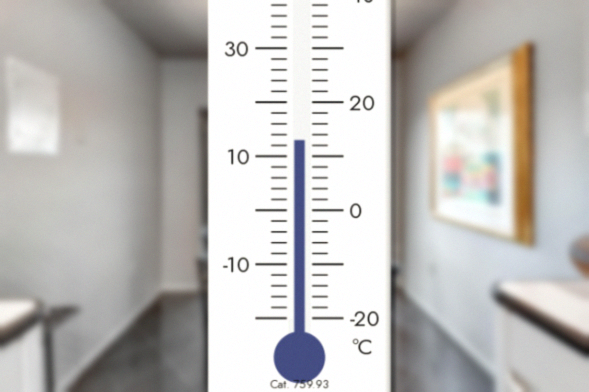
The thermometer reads °C 13
